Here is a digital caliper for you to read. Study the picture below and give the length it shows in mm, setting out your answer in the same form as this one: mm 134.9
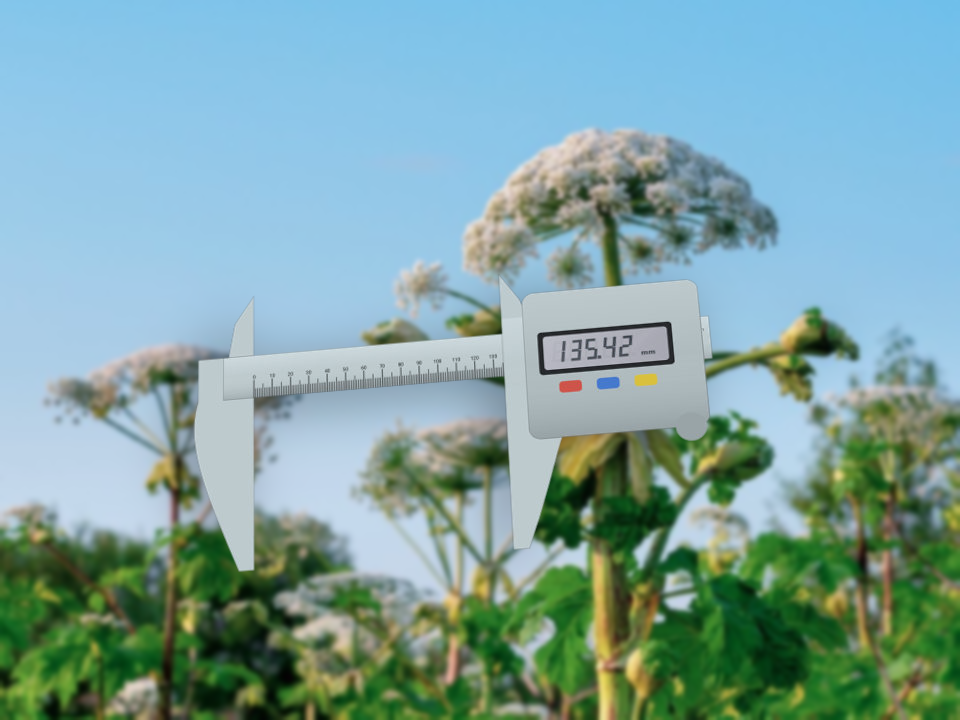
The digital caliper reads mm 135.42
